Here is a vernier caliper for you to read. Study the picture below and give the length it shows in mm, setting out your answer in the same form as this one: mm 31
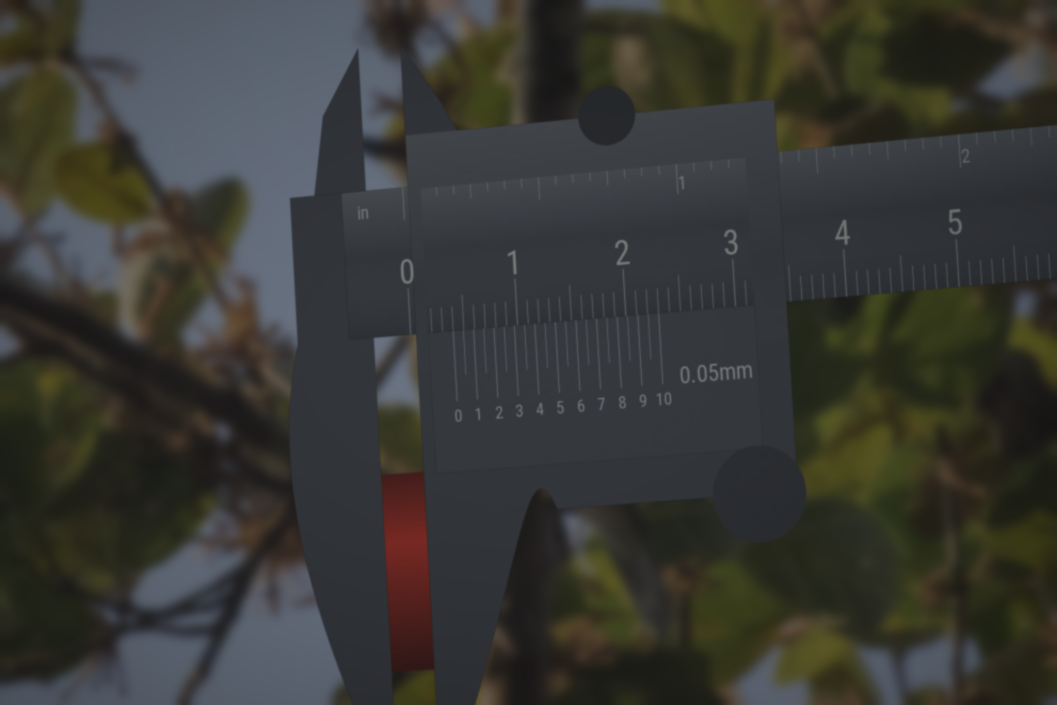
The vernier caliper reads mm 4.0
